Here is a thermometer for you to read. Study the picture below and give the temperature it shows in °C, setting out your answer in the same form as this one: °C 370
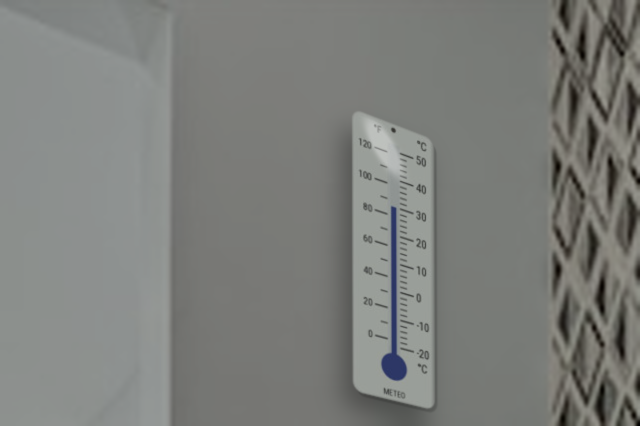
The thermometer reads °C 30
